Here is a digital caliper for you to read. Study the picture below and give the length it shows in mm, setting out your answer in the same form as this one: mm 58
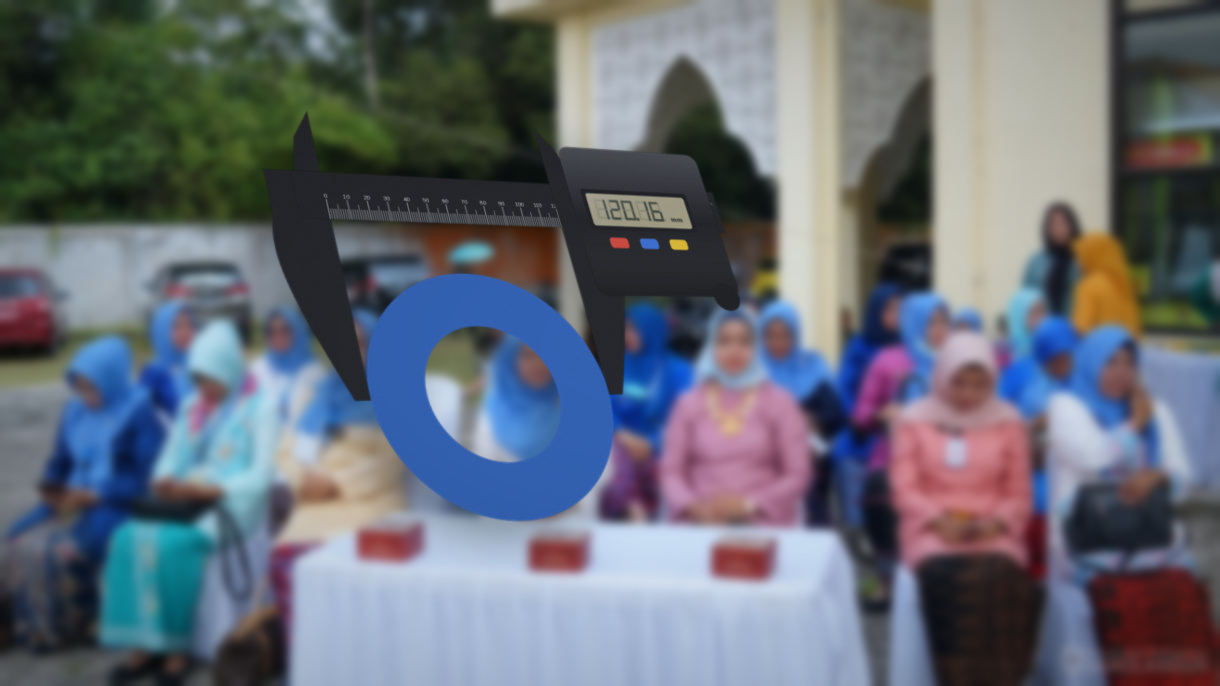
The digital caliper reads mm 120.16
